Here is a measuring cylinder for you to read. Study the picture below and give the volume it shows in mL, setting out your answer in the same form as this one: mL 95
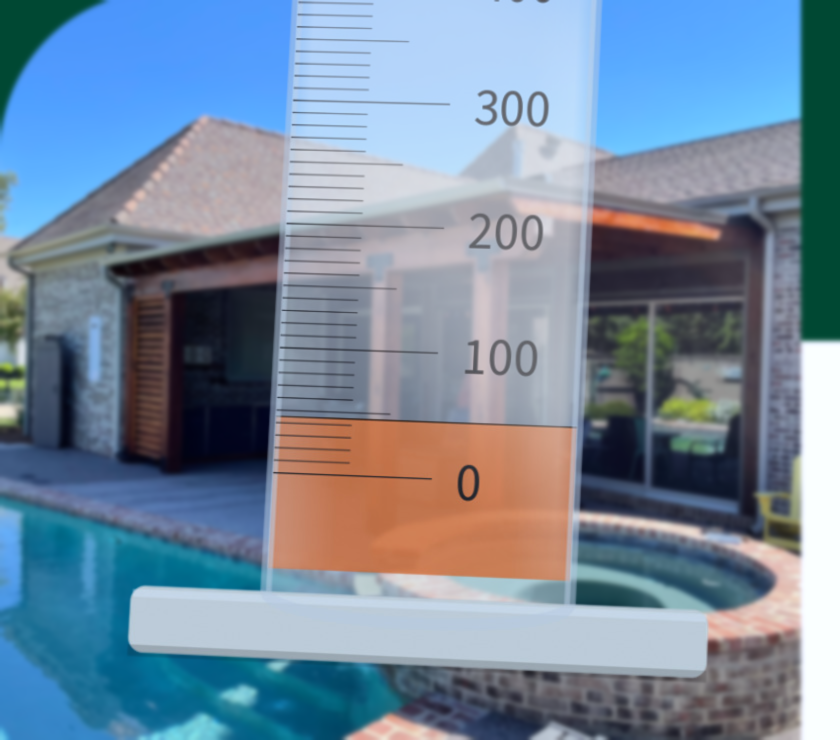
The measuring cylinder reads mL 45
